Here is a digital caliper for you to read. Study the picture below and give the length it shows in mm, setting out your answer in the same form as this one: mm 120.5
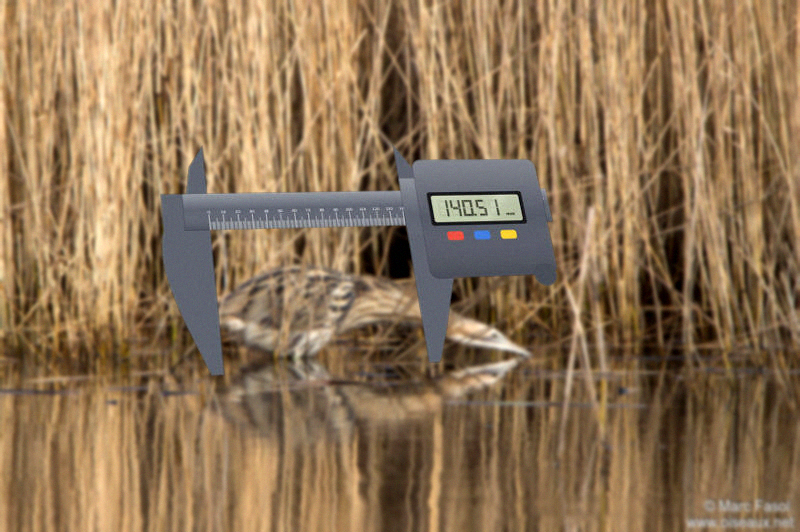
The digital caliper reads mm 140.51
